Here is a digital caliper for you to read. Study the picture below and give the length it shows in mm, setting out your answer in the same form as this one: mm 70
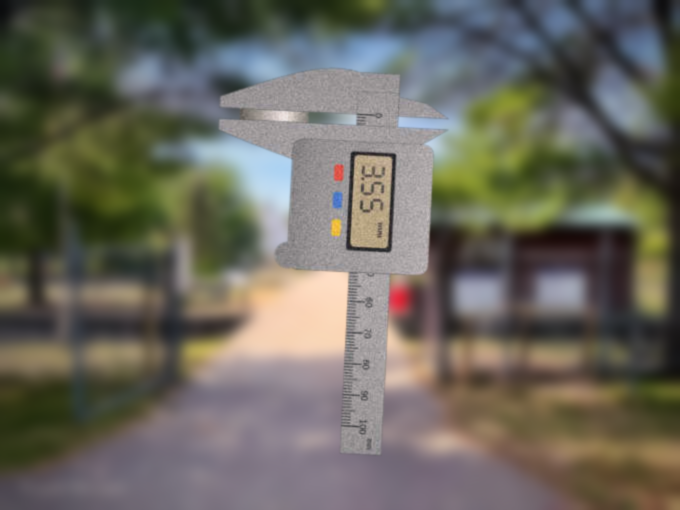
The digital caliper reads mm 3.55
